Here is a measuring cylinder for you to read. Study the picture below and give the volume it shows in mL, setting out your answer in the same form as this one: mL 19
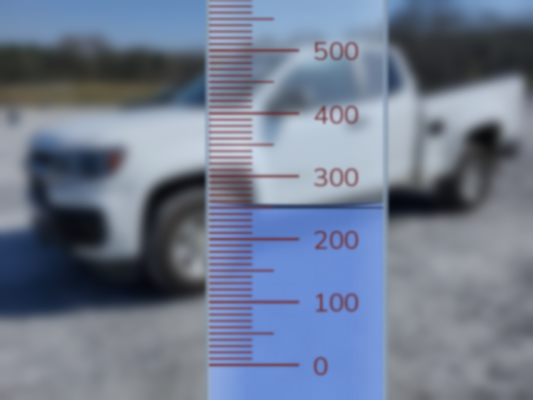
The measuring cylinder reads mL 250
